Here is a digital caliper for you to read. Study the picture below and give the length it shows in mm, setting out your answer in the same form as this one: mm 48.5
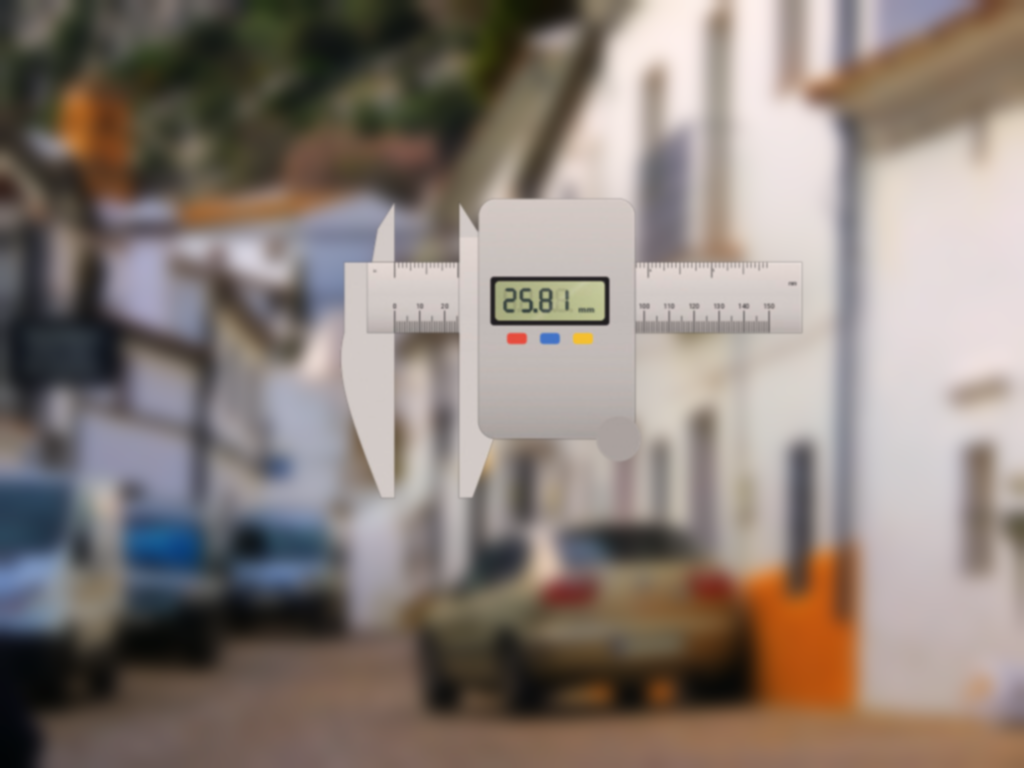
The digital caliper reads mm 25.81
